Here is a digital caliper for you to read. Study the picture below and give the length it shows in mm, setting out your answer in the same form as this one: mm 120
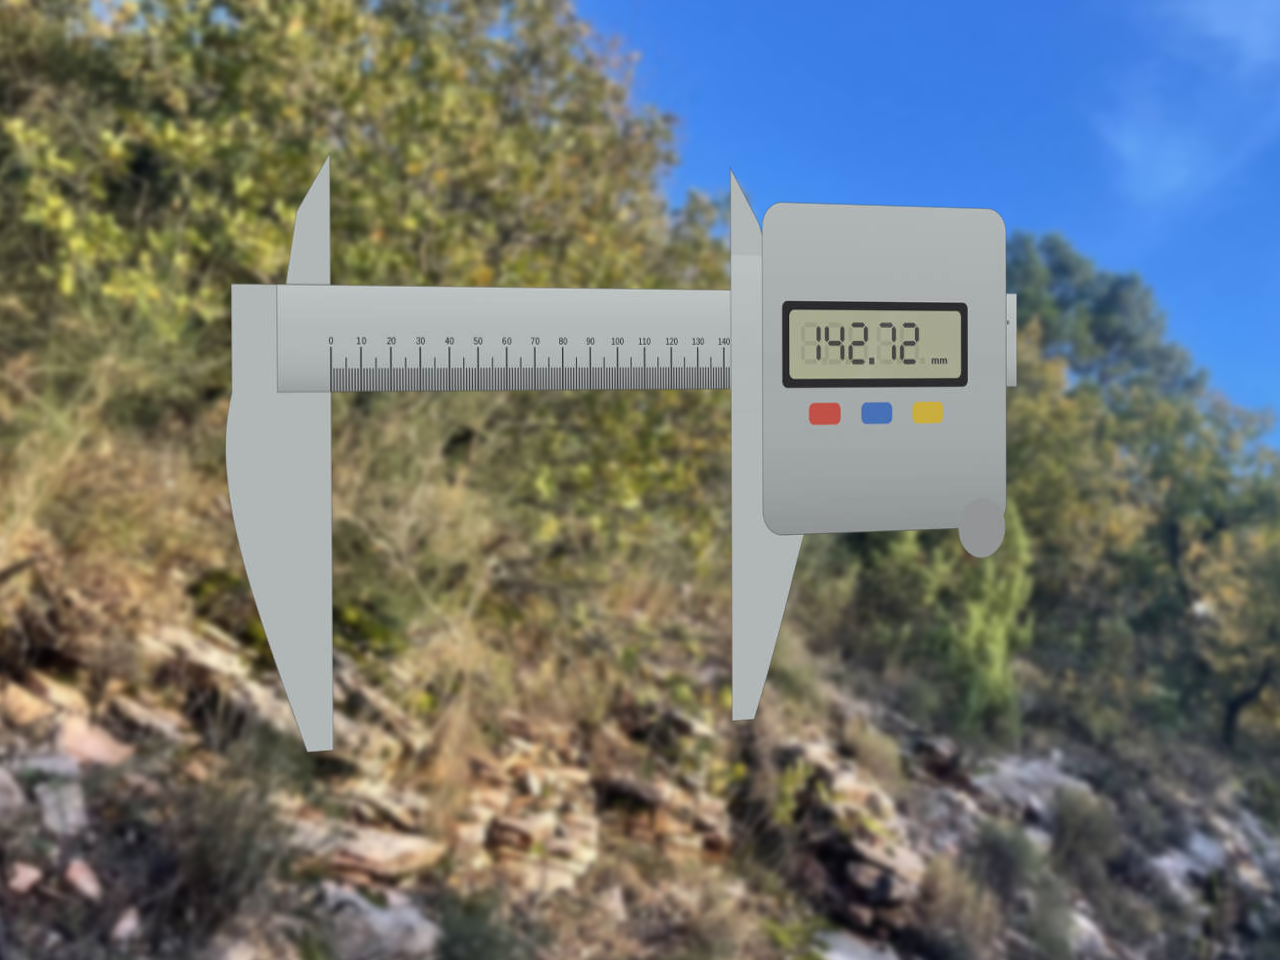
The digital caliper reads mm 142.72
